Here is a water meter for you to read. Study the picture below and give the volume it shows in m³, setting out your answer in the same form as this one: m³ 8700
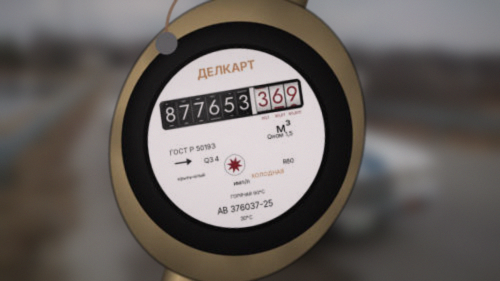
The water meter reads m³ 877653.369
